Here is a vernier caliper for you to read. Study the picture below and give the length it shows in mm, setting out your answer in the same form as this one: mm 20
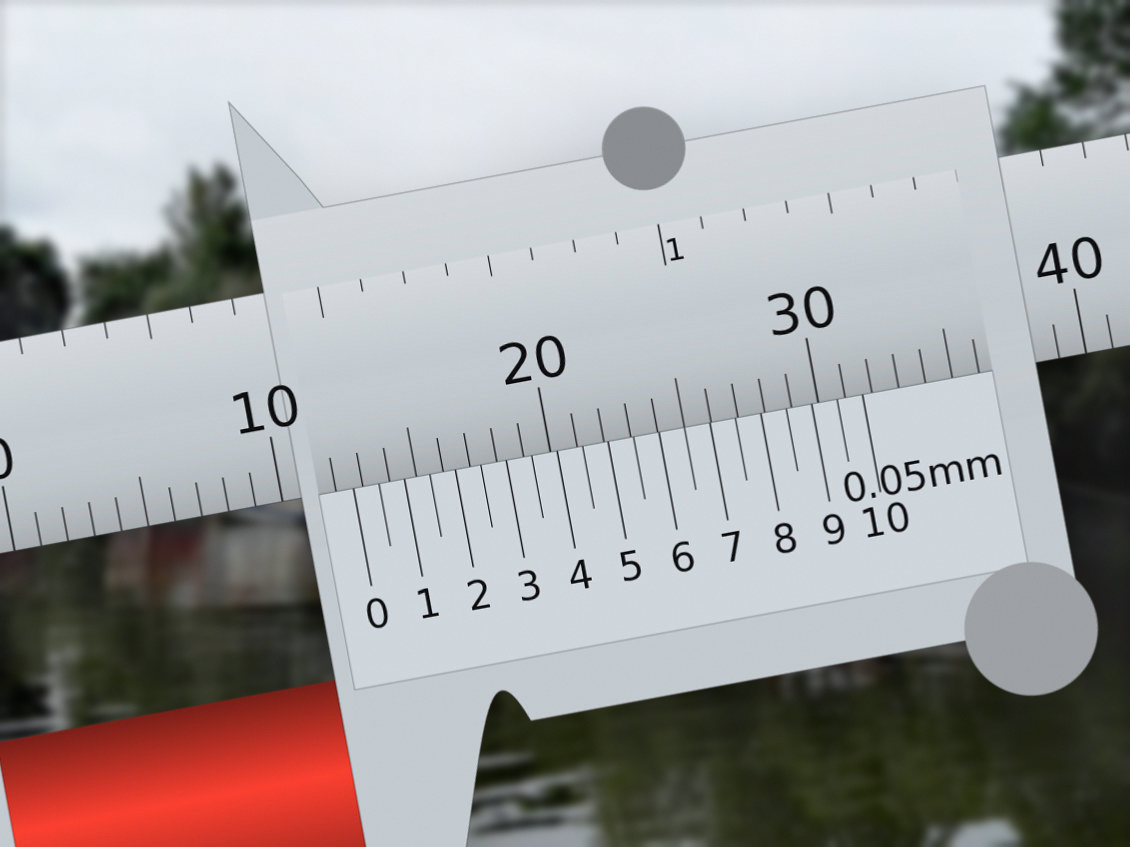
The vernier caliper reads mm 12.65
